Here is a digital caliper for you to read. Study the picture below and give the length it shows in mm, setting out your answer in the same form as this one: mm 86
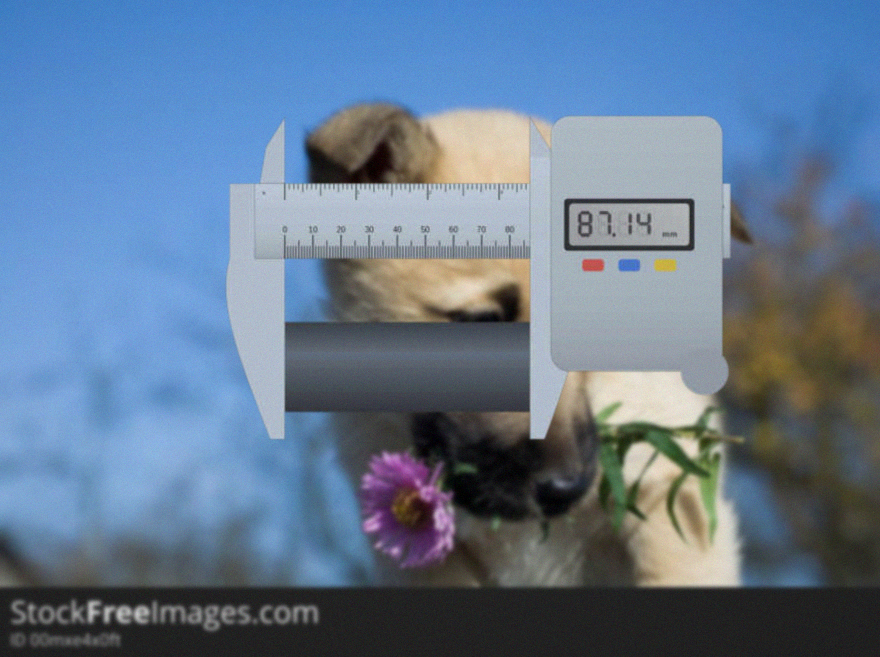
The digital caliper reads mm 87.14
